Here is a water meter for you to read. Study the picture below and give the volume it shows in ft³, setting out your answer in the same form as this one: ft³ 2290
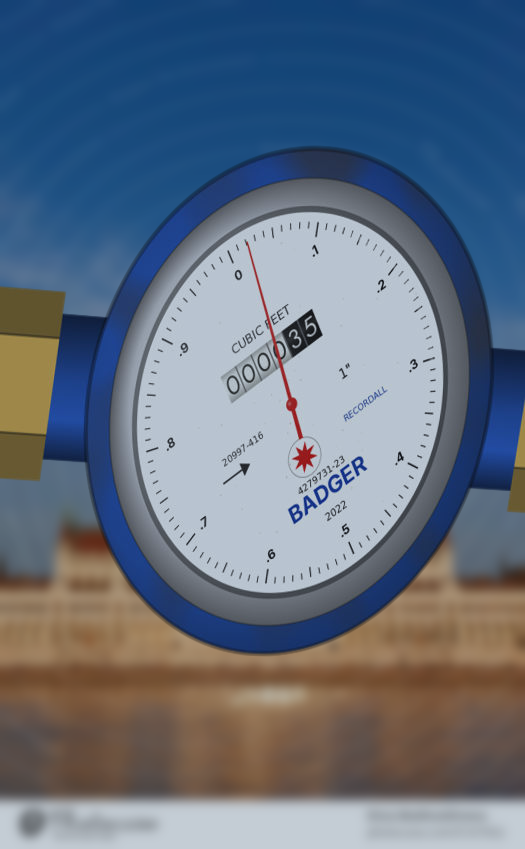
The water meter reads ft³ 35.02
